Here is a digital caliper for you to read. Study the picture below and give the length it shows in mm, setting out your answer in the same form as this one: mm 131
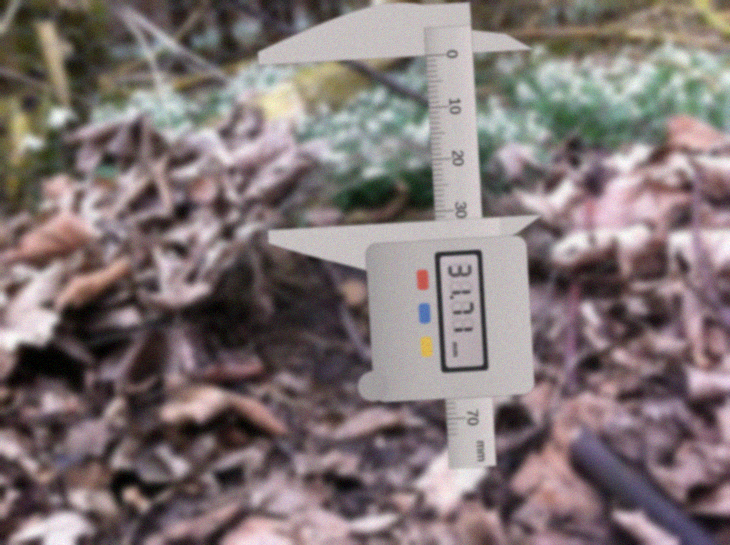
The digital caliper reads mm 31.71
